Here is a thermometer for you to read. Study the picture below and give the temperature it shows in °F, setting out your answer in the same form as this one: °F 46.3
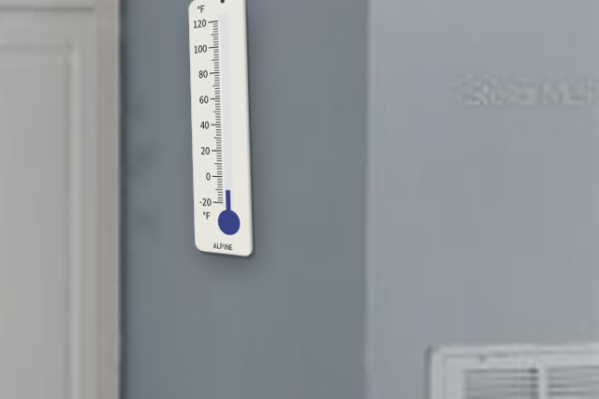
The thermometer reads °F -10
